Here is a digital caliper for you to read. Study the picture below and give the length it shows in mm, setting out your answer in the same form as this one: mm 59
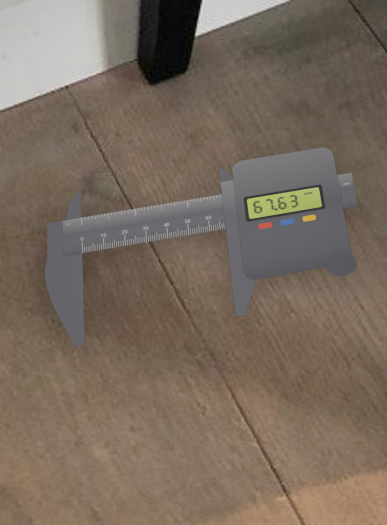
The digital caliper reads mm 67.63
